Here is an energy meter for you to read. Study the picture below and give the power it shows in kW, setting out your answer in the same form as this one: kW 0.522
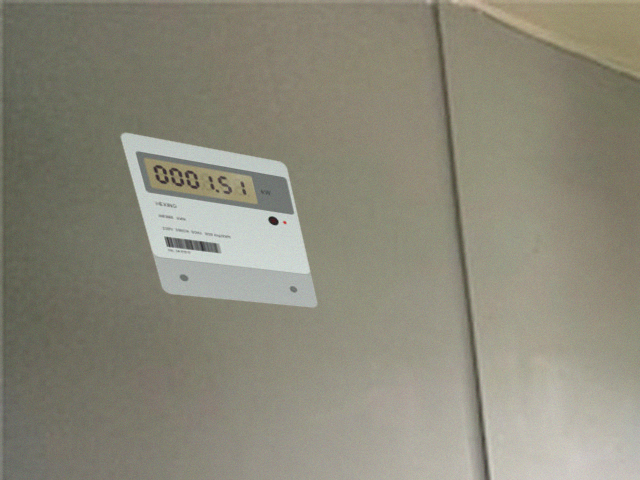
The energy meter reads kW 1.51
